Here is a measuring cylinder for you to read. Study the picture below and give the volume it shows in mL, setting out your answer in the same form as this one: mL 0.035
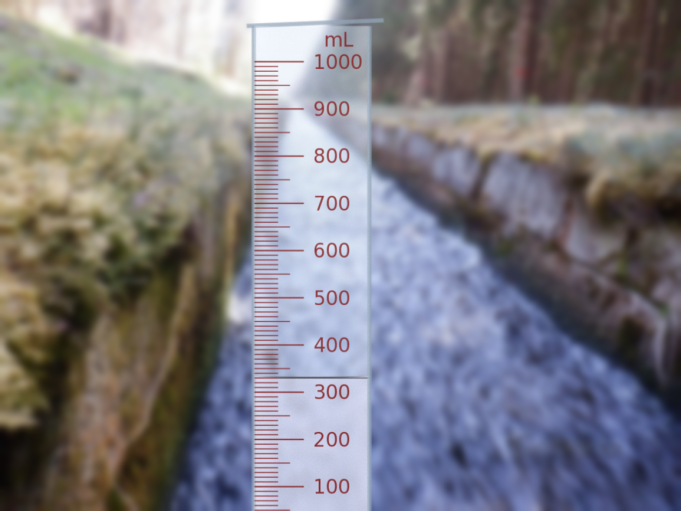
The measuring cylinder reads mL 330
